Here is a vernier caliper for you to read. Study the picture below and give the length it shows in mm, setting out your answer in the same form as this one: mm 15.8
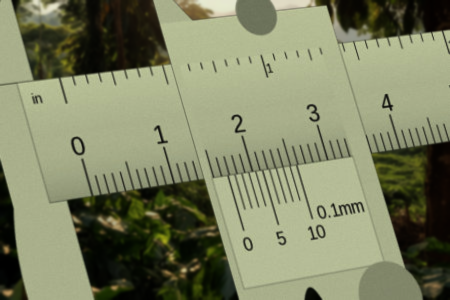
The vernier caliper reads mm 16.8
